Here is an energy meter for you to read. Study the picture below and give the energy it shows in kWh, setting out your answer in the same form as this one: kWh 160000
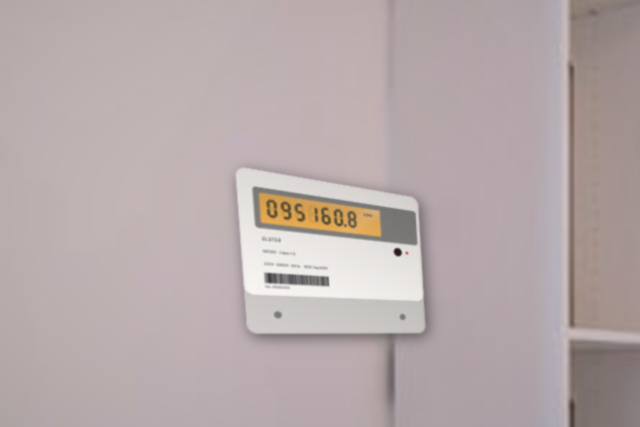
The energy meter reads kWh 95160.8
